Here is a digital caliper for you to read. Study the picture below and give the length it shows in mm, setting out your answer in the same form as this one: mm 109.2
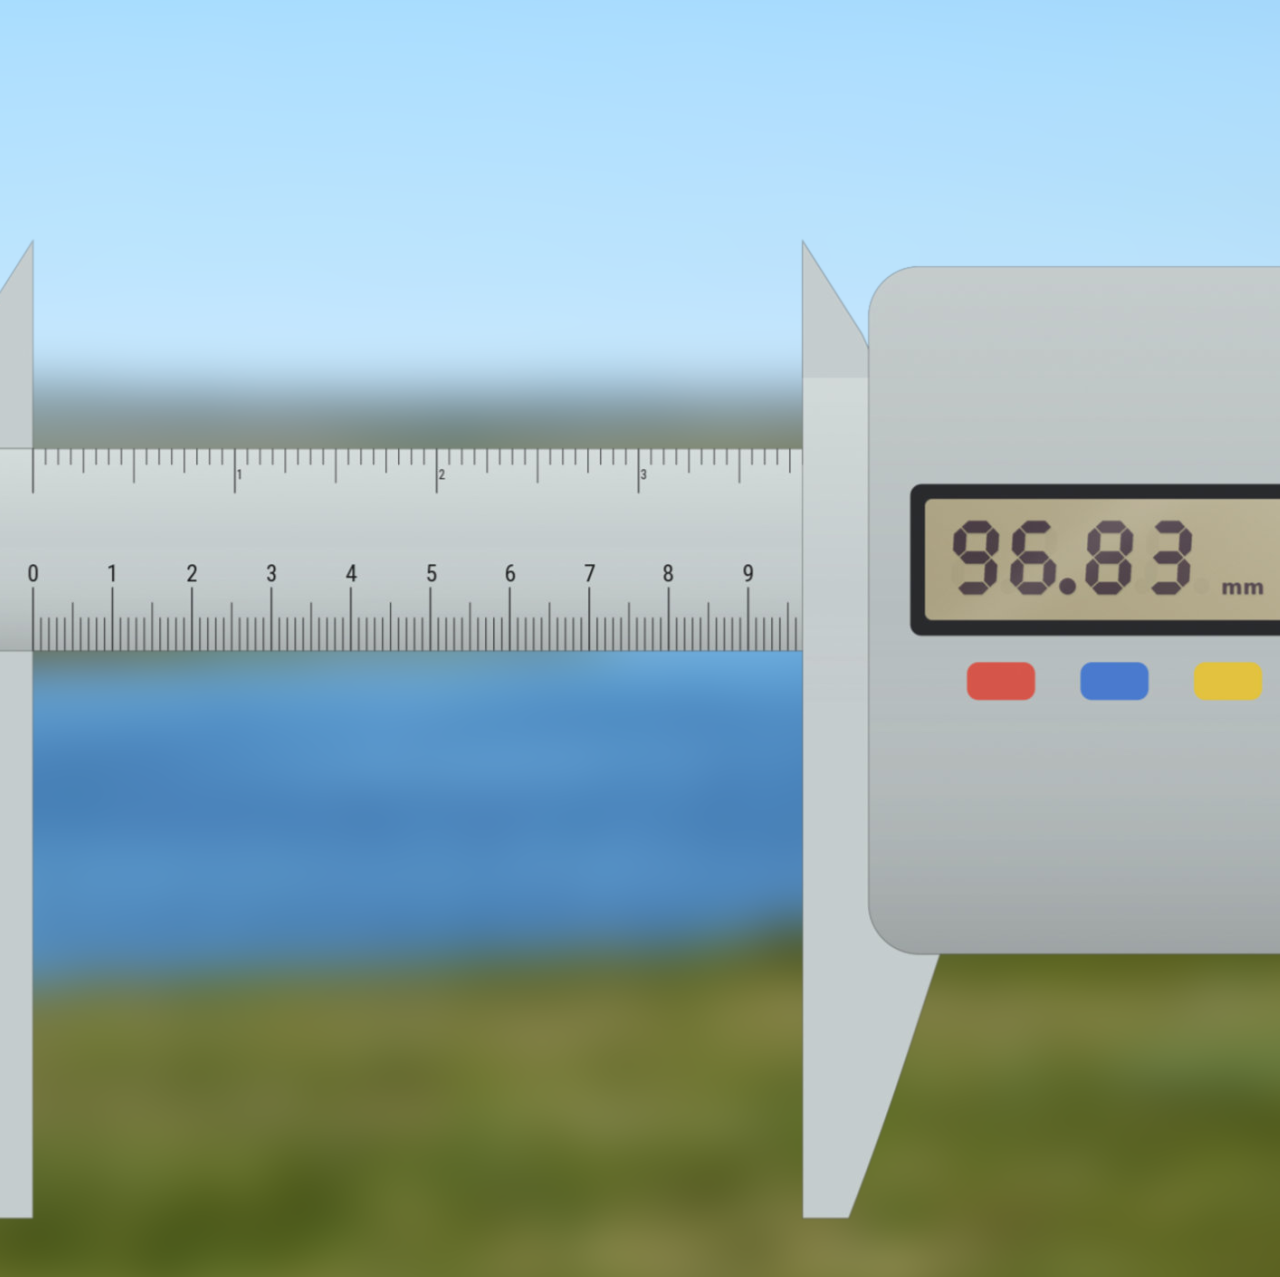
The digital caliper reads mm 96.83
